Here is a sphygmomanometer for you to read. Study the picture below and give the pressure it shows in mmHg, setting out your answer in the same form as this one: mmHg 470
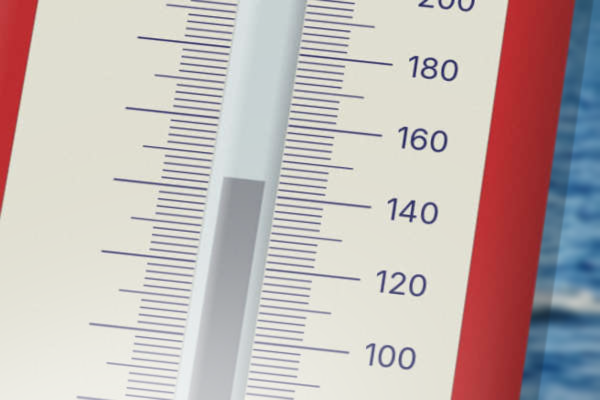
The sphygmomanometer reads mmHg 144
